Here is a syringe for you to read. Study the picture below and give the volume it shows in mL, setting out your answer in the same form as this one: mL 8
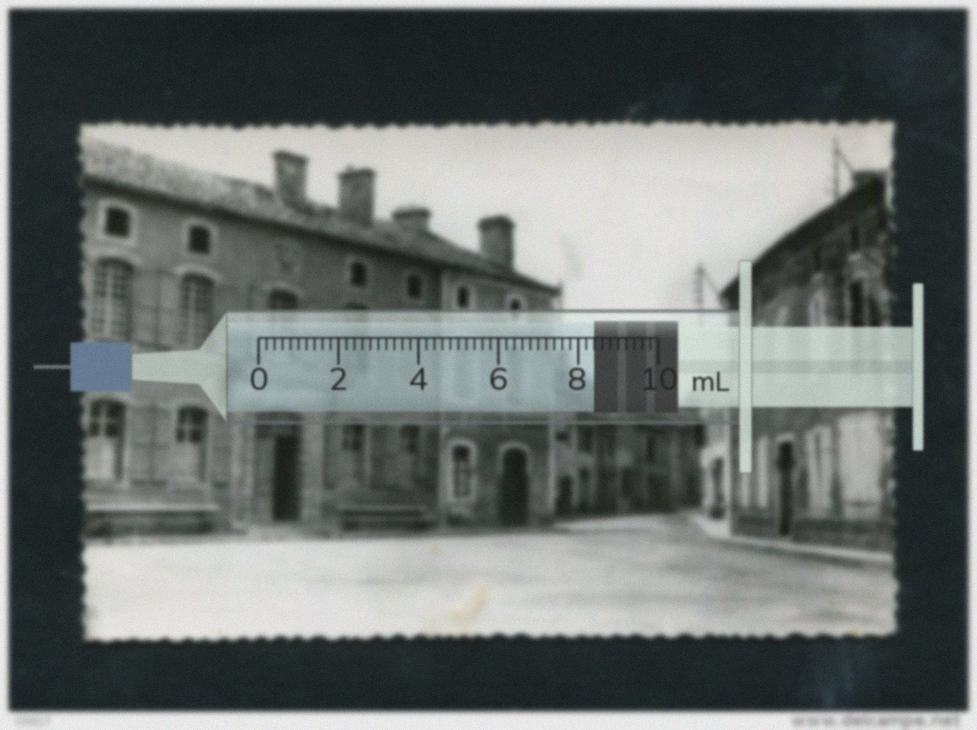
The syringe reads mL 8.4
